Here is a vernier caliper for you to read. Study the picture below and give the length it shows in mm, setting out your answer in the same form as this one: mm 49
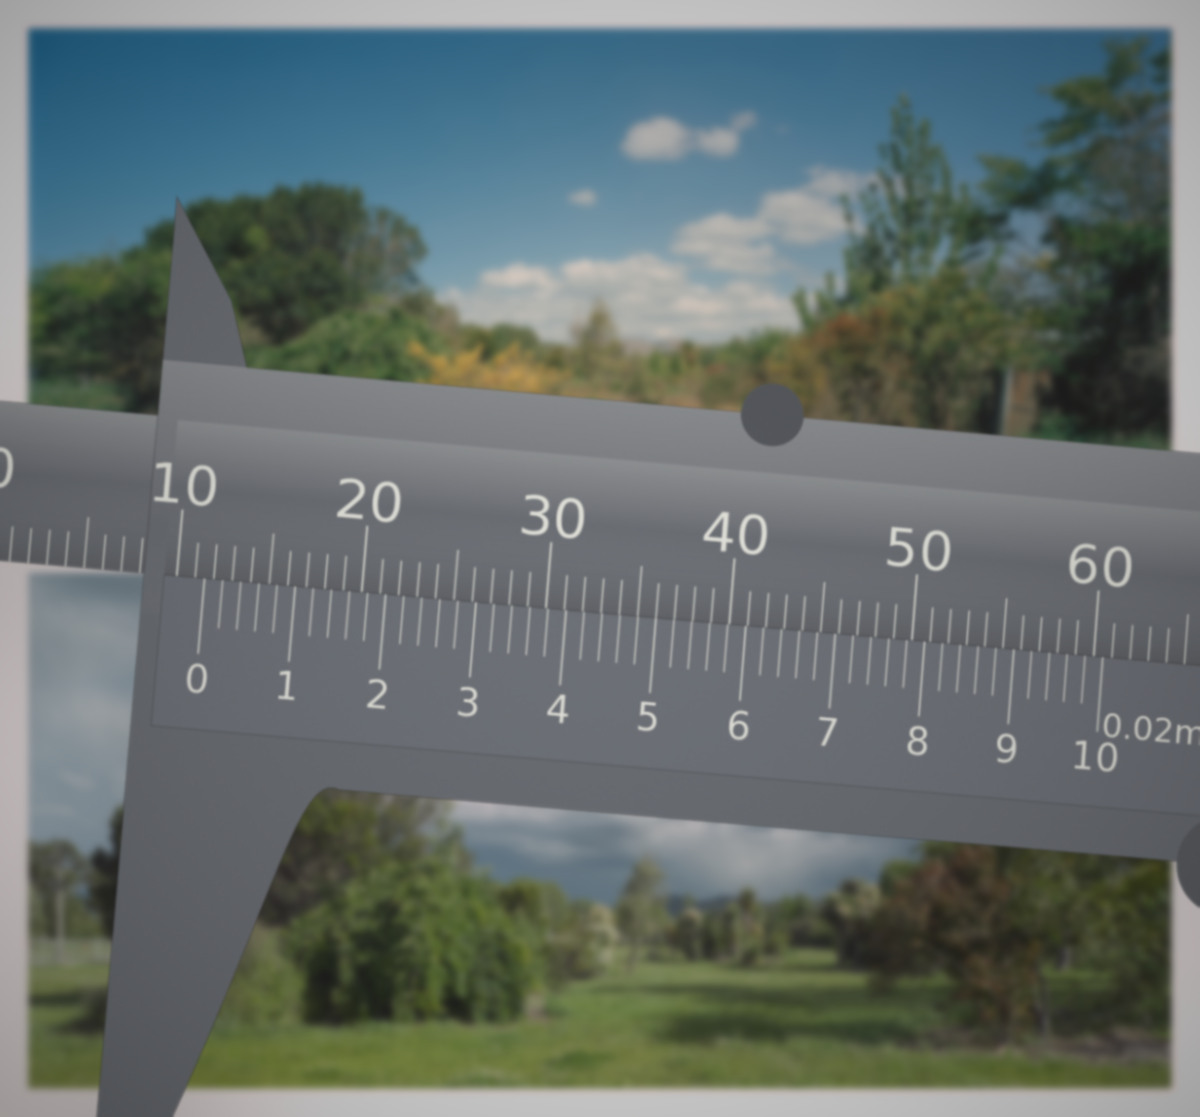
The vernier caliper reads mm 11.5
